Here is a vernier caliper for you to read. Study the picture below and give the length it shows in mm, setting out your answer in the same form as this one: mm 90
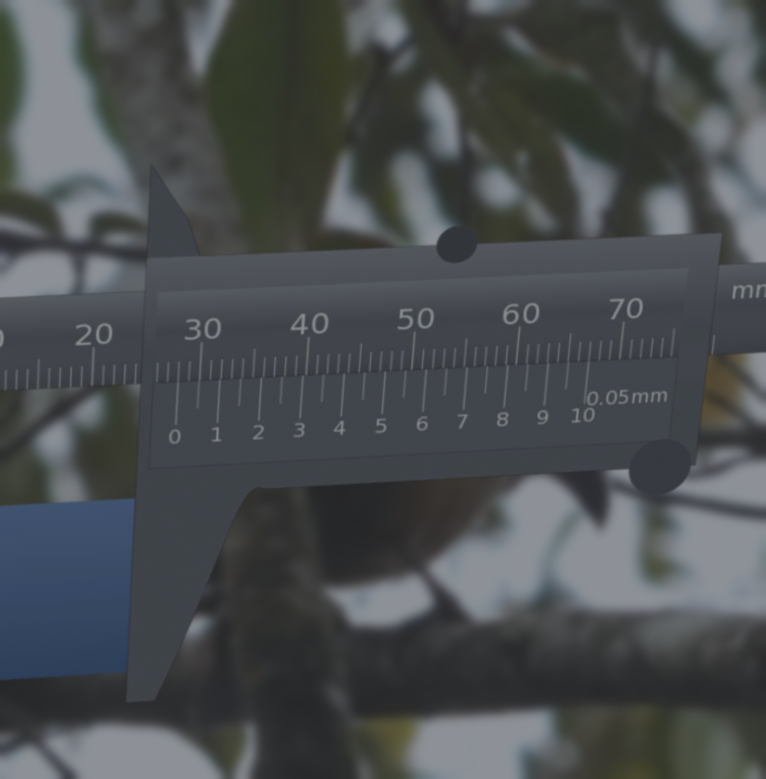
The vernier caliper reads mm 28.0
